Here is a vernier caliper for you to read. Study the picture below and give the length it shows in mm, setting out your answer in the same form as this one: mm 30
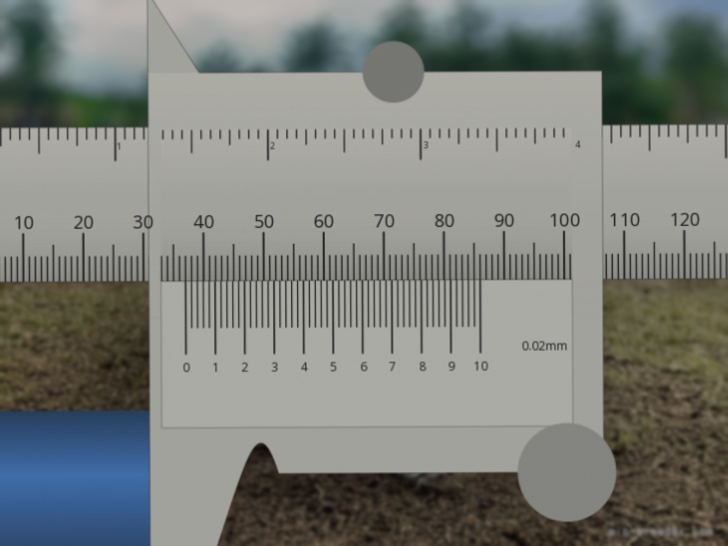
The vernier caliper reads mm 37.0
